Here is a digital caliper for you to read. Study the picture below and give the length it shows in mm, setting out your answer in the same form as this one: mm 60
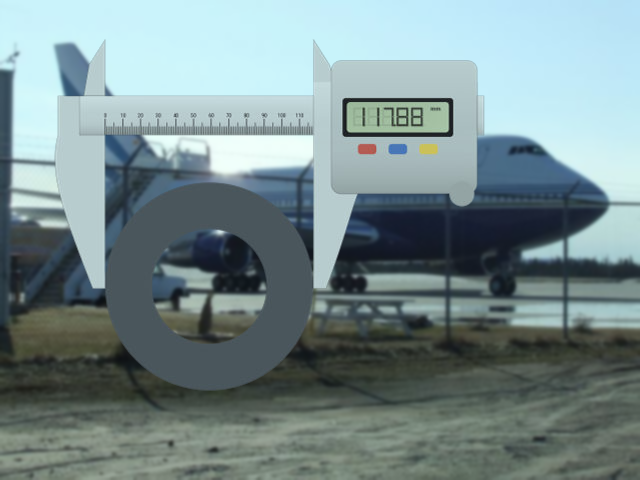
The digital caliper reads mm 117.88
